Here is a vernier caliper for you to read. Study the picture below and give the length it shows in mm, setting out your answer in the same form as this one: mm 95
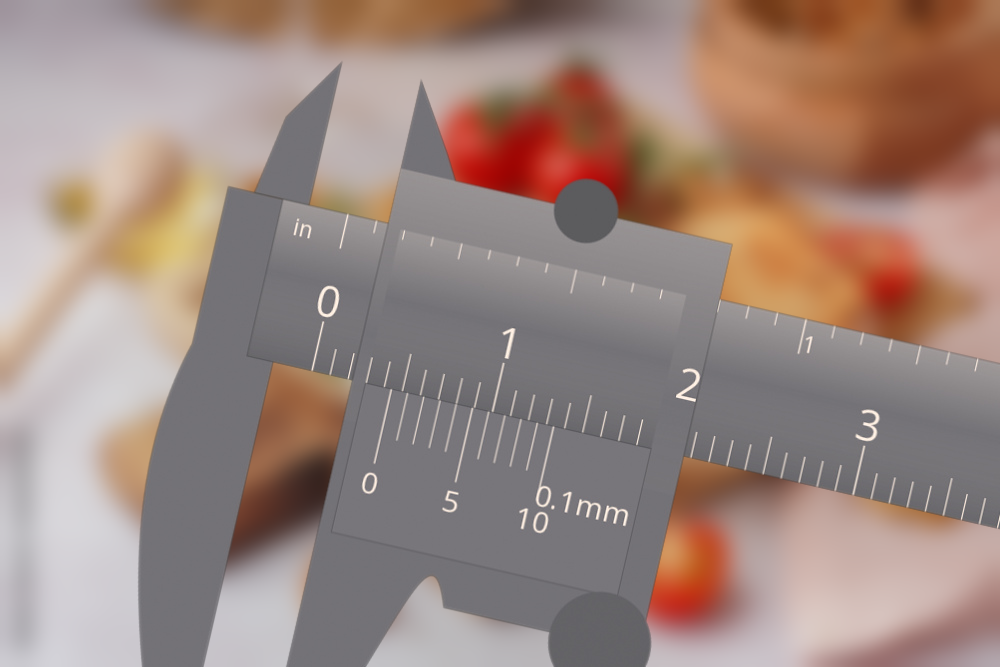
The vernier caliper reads mm 4.4
